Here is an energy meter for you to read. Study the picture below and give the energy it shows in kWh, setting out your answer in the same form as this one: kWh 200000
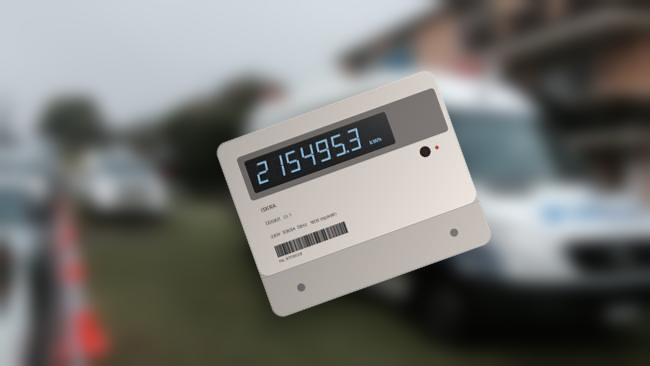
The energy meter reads kWh 215495.3
